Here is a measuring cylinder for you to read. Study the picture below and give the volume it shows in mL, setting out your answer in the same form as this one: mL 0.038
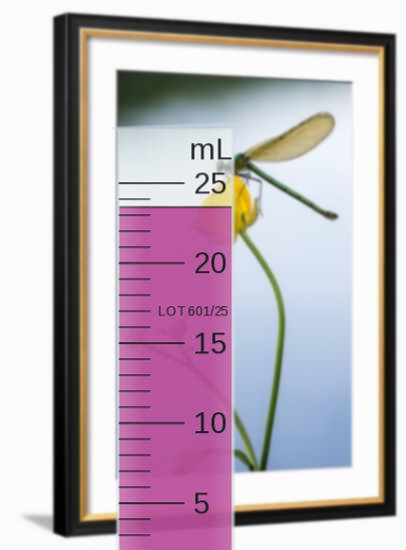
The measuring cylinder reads mL 23.5
